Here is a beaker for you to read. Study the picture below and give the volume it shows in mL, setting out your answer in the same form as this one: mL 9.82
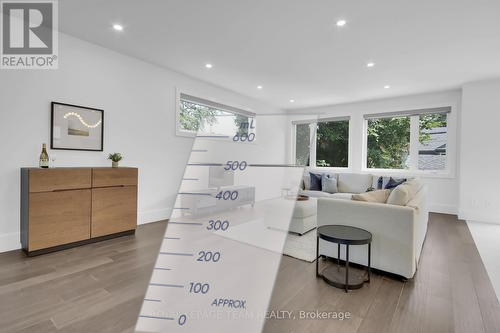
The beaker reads mL 500
